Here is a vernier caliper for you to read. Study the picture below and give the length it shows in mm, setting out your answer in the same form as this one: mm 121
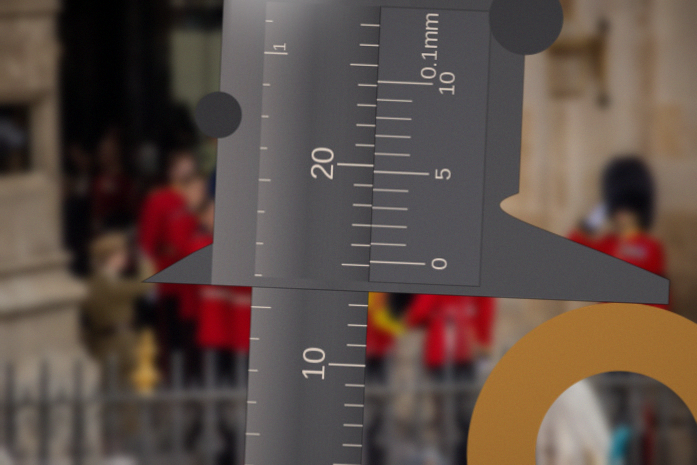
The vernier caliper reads mm 15.2
